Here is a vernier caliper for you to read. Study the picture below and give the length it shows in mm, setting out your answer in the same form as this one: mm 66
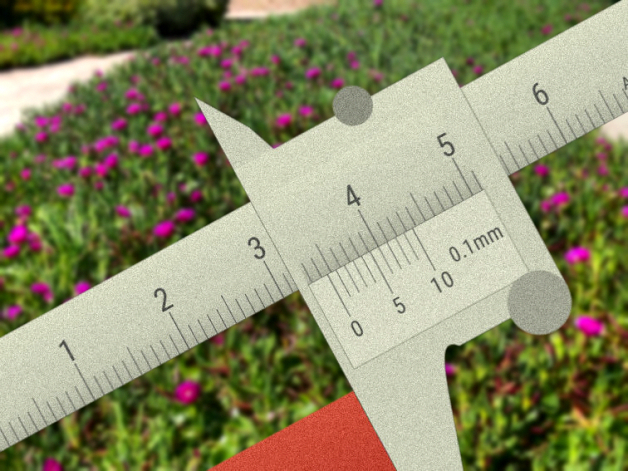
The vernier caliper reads mm 34.6
